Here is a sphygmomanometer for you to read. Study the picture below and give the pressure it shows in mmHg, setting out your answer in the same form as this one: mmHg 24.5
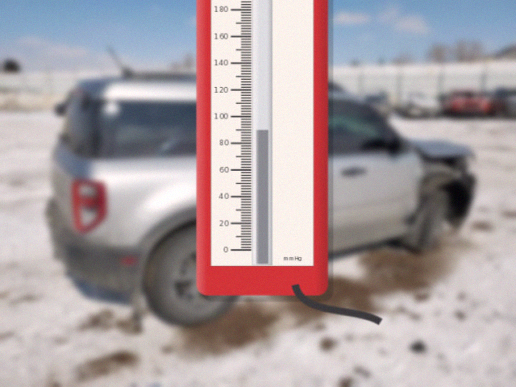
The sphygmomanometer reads mmHg 90
